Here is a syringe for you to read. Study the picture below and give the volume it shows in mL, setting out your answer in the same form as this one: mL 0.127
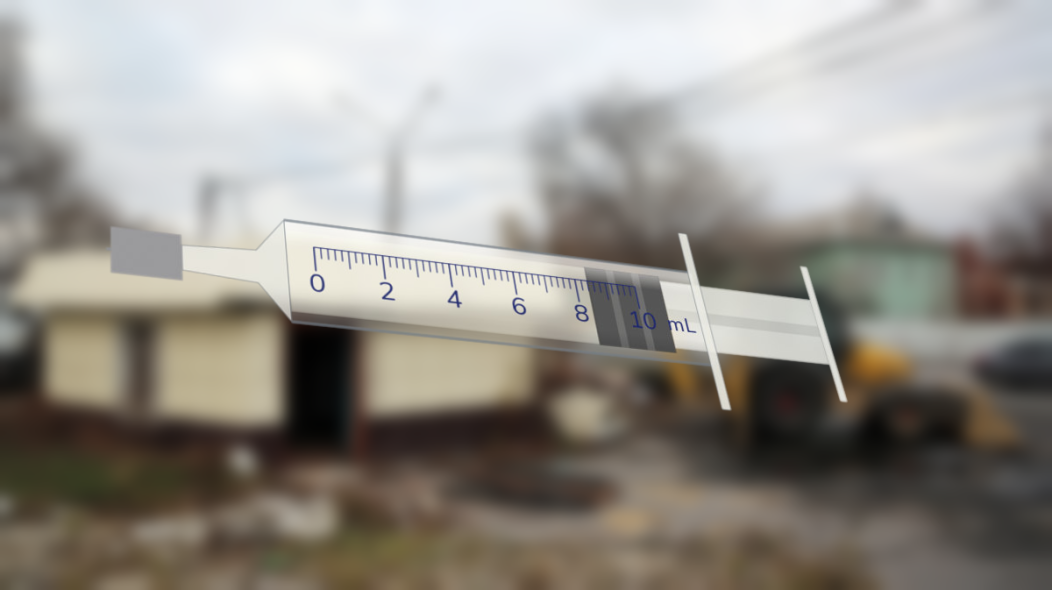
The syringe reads mL 8.4
